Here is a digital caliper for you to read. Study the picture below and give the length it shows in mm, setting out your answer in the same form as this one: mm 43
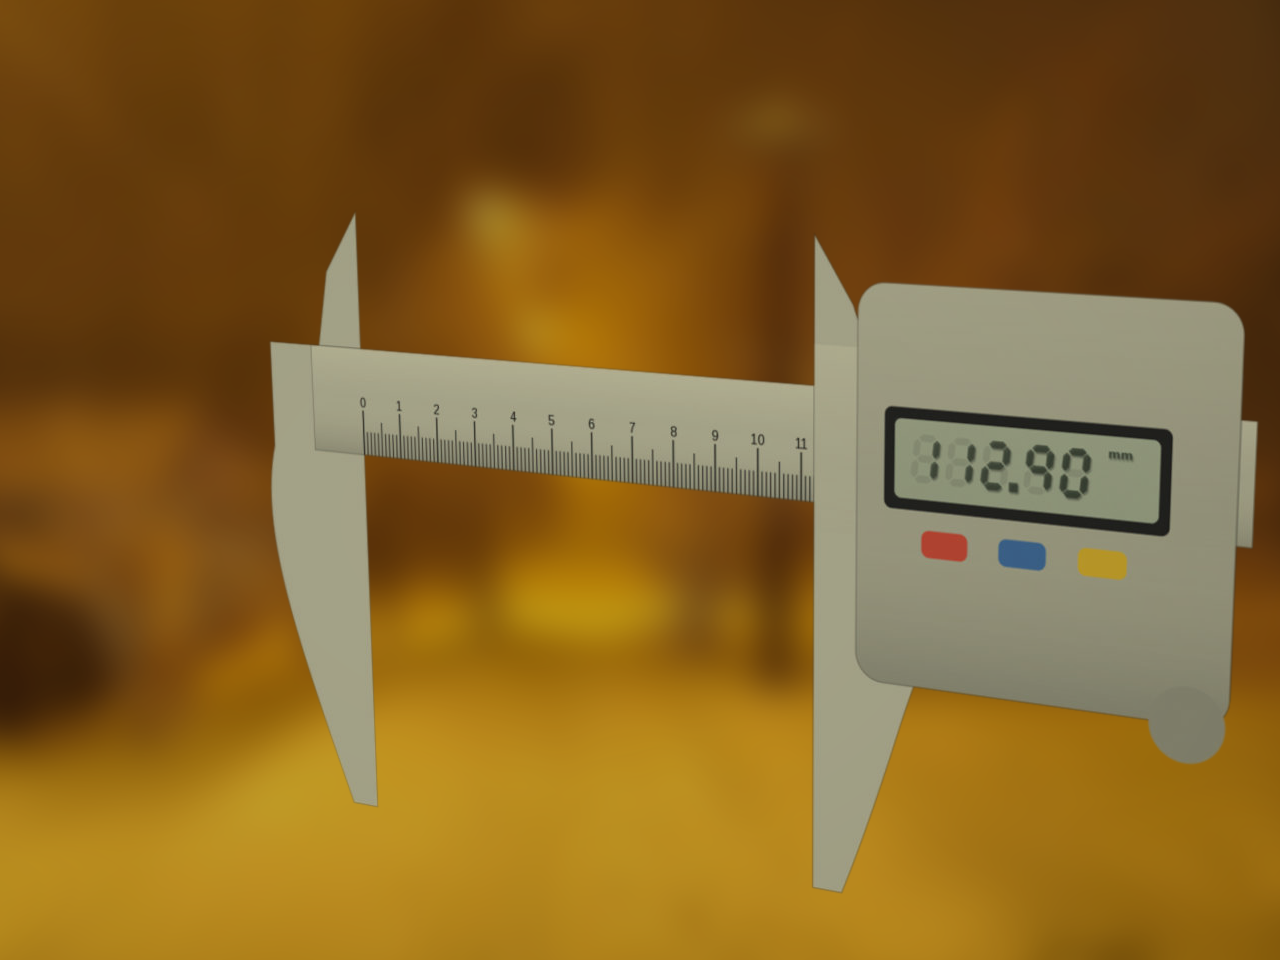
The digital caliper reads mm 112.90
